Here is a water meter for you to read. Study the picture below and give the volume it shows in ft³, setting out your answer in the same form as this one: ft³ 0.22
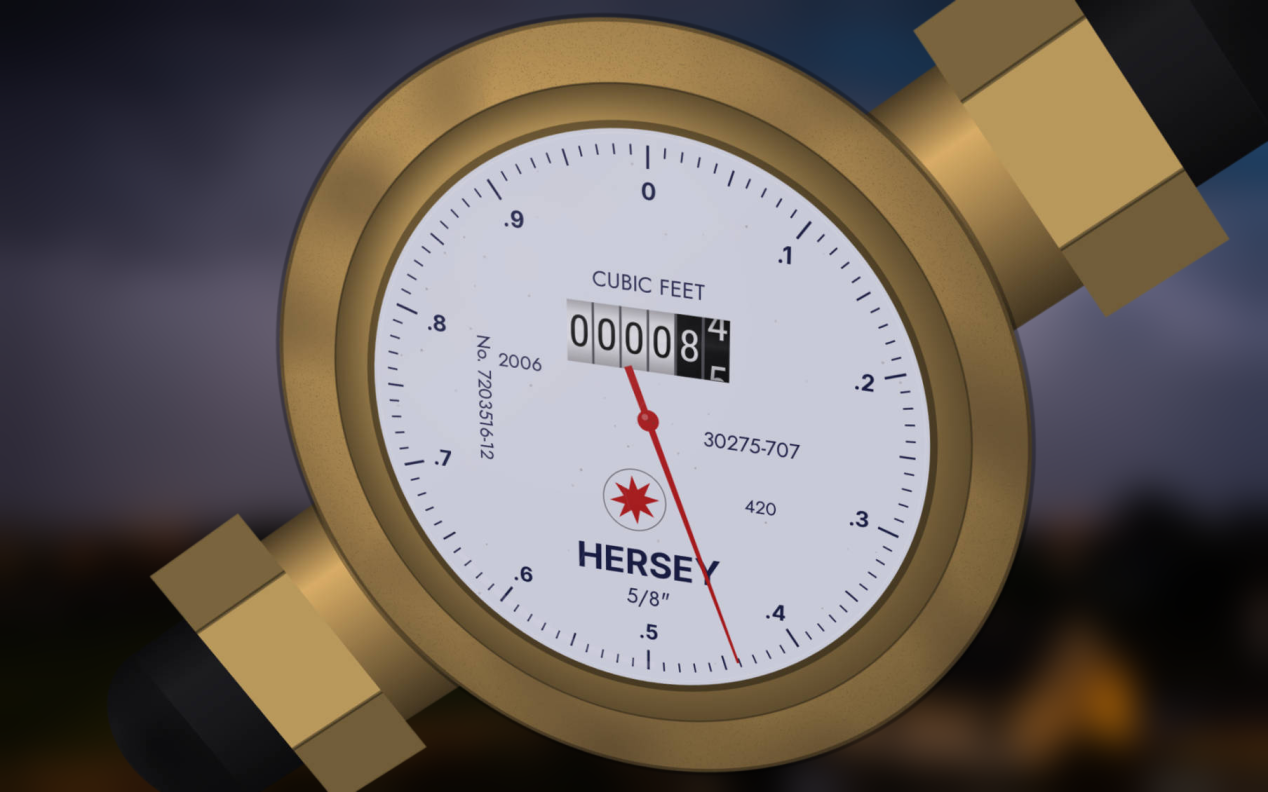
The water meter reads ft³ 84.44
